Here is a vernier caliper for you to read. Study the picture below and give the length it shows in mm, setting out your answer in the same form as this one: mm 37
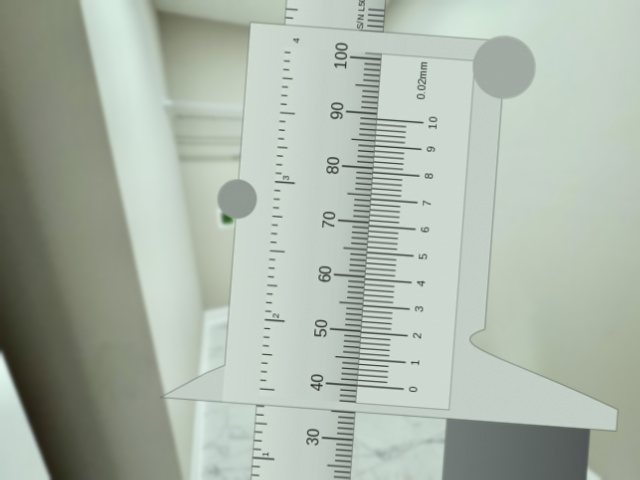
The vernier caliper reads mm 40.0
